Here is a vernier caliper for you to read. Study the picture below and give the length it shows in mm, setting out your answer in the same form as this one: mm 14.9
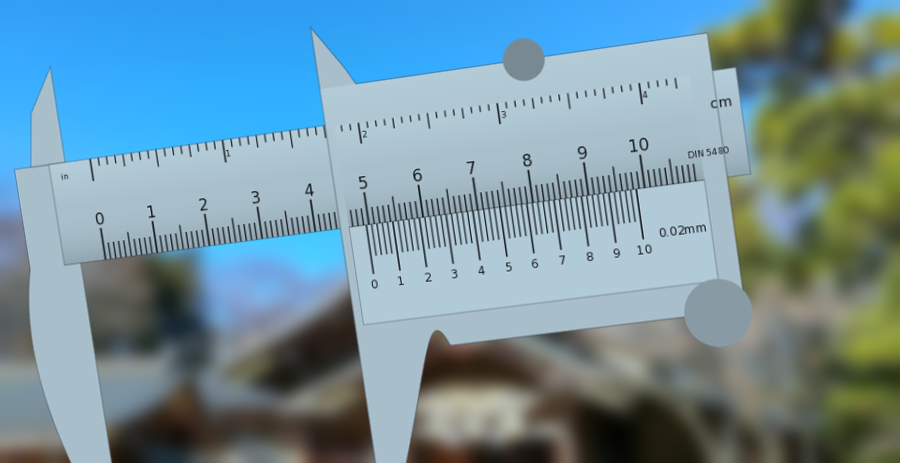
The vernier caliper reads mm 49.5
